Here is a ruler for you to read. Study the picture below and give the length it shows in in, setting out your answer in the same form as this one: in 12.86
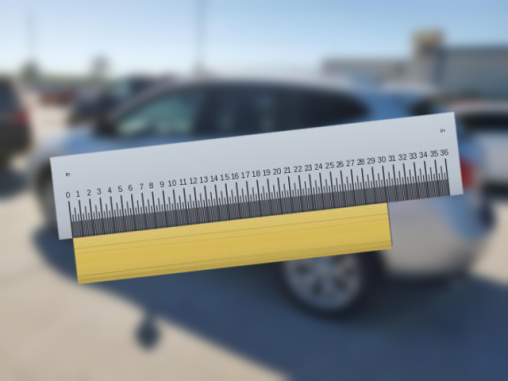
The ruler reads in 30
